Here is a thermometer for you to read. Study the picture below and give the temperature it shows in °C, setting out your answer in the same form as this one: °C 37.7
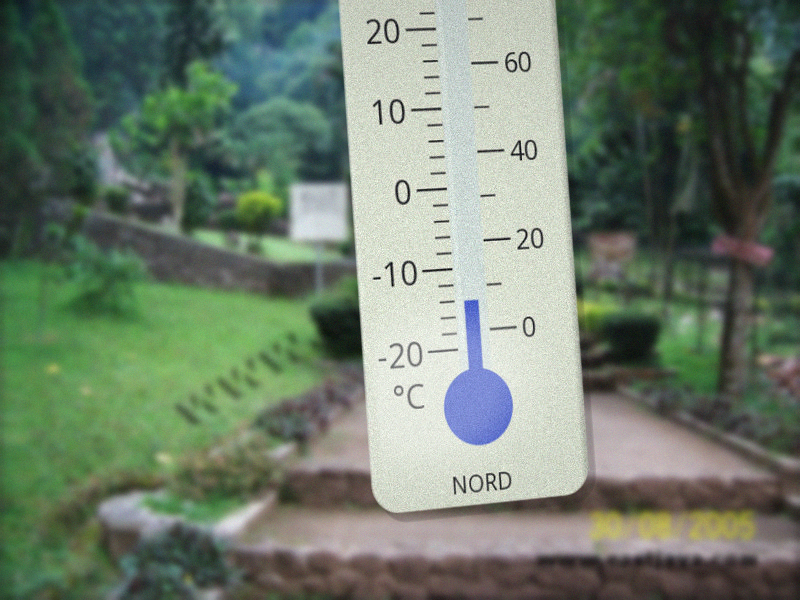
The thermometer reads °C -14
